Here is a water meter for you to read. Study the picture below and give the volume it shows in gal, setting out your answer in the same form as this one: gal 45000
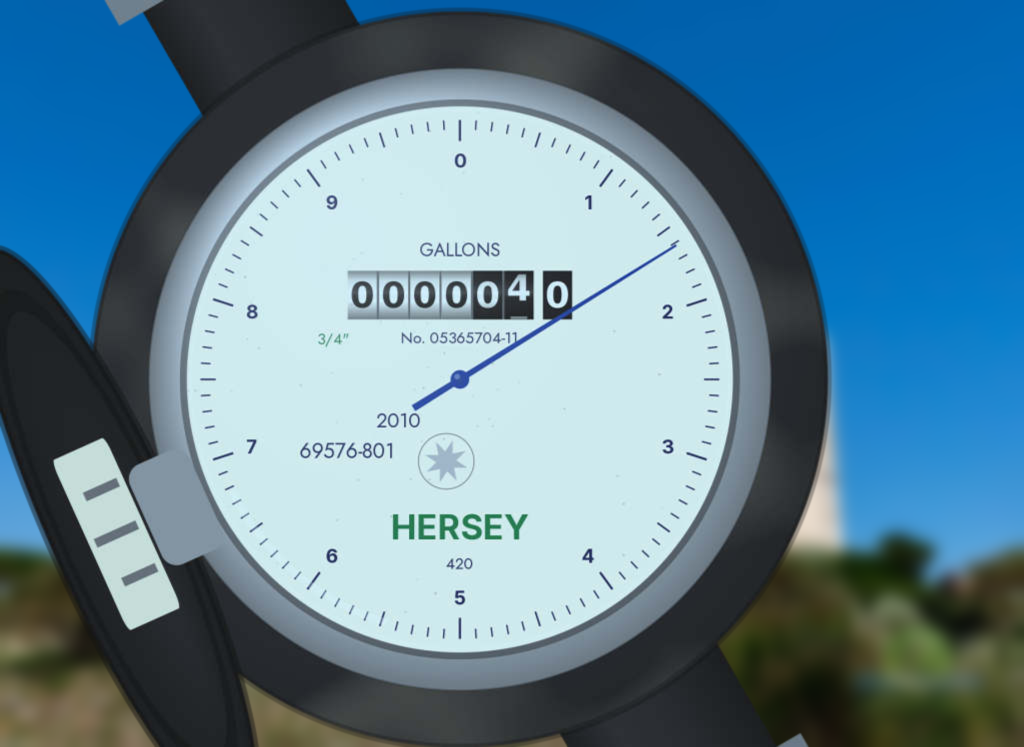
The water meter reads gal 41.6
